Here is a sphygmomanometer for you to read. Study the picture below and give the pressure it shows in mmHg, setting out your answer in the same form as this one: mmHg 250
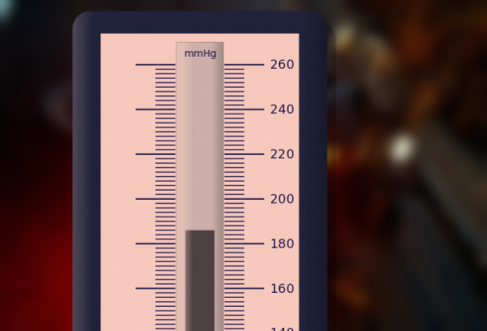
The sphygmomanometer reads mmHg 186
